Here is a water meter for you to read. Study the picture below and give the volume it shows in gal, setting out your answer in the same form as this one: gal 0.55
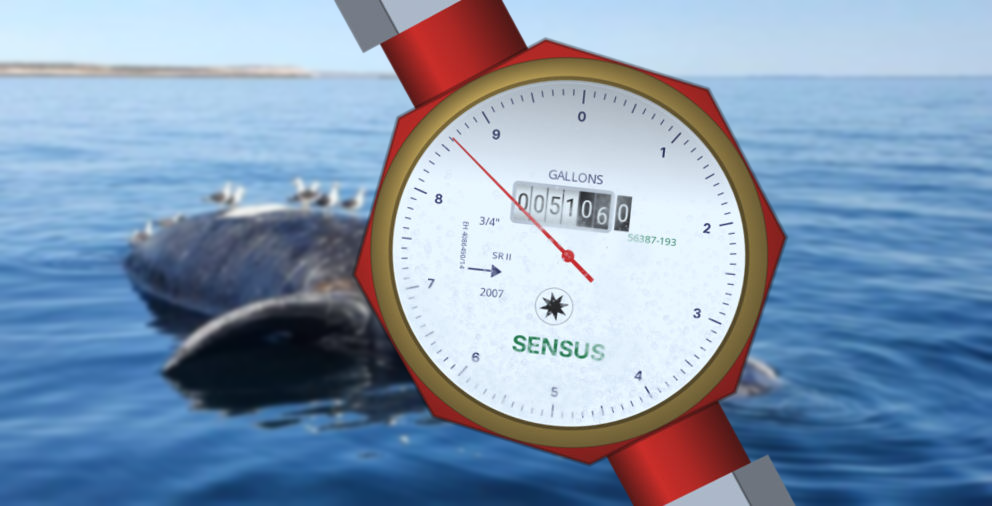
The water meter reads gal 51058.6
